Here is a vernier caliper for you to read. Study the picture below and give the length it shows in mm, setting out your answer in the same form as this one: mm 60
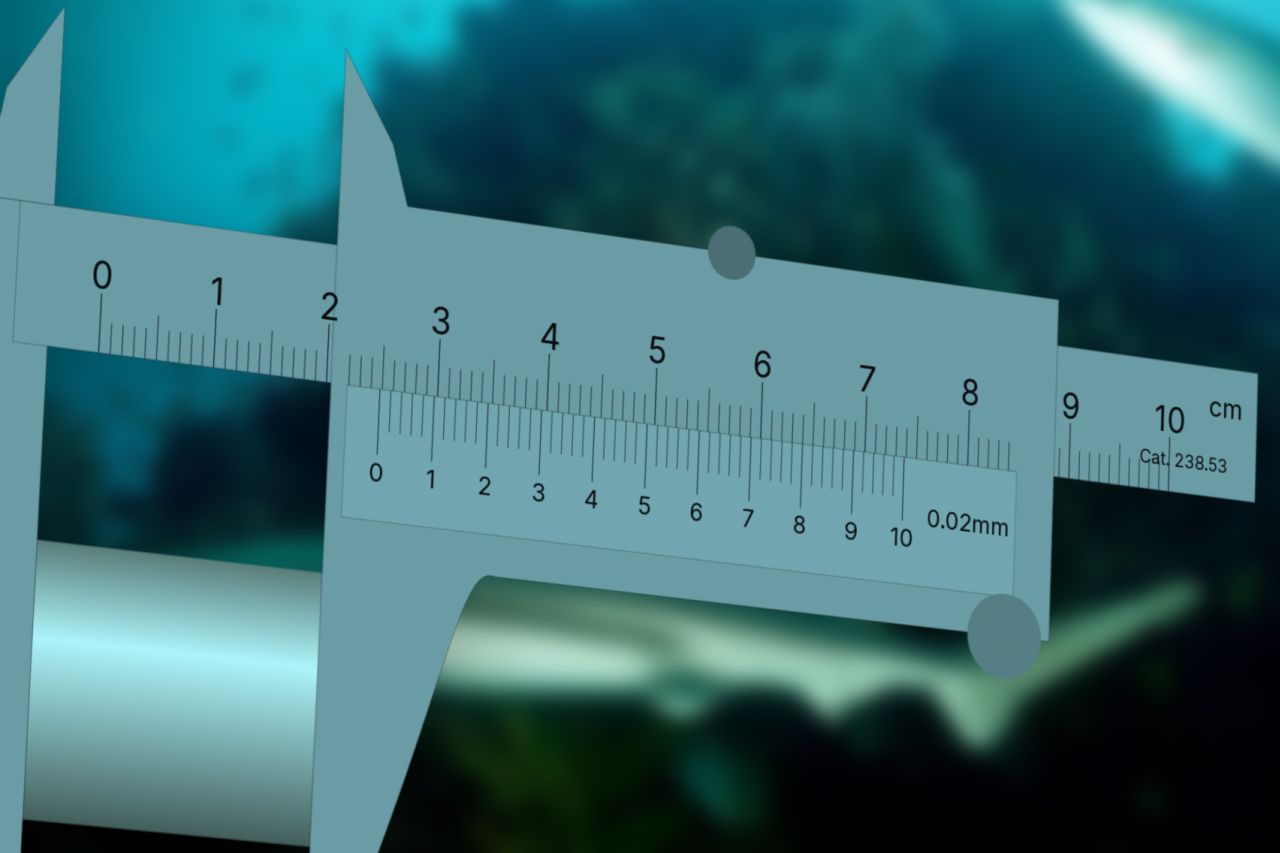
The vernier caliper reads mm 24.8
